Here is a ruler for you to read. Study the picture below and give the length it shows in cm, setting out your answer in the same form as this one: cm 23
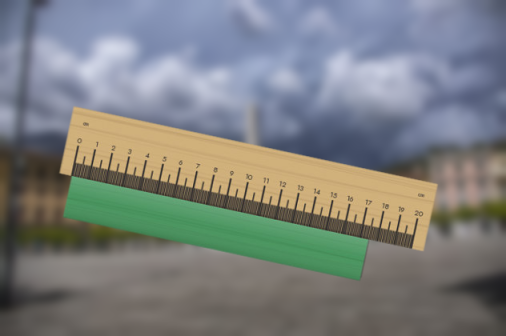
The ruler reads cm 17.5
